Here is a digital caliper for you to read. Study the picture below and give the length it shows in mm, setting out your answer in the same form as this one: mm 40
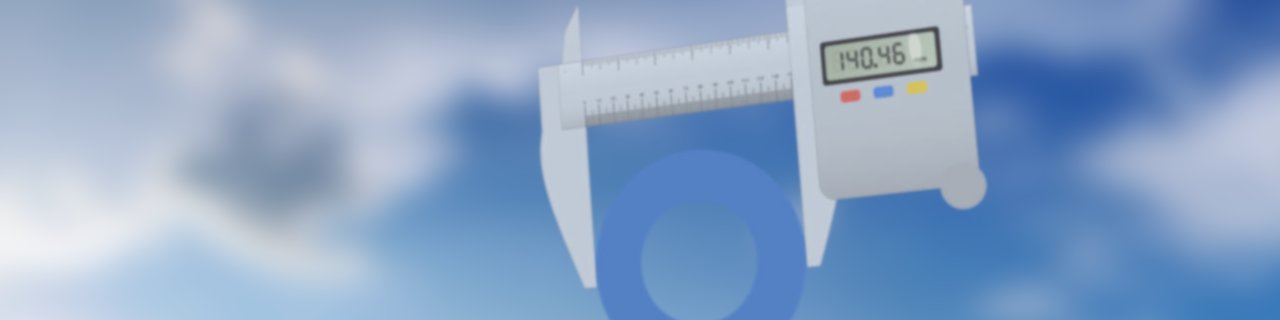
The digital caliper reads mm 140.46
